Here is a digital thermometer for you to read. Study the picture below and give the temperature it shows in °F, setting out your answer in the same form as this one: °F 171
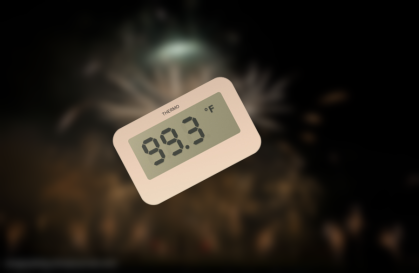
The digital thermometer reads °F 99.3
